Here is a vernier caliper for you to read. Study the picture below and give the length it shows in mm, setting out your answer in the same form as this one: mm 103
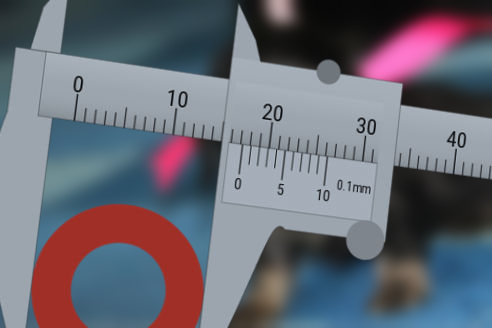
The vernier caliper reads mm 17.2
